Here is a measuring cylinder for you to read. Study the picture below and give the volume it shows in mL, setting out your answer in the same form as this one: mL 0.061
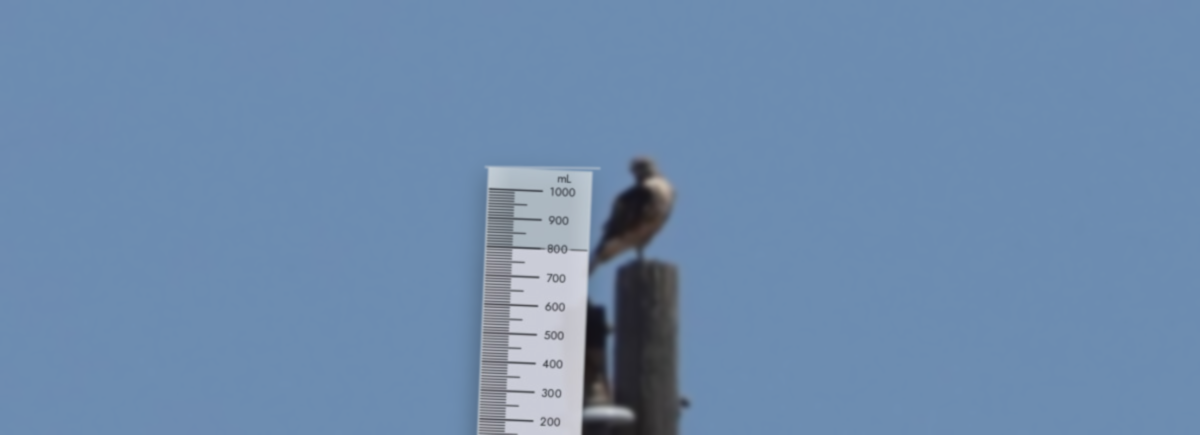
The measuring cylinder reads mL 800
